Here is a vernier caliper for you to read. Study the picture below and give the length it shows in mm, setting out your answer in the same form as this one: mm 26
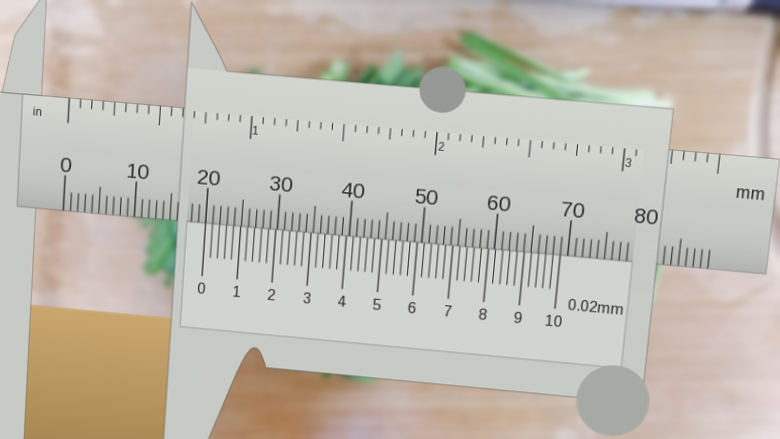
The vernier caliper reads mm 20.0
